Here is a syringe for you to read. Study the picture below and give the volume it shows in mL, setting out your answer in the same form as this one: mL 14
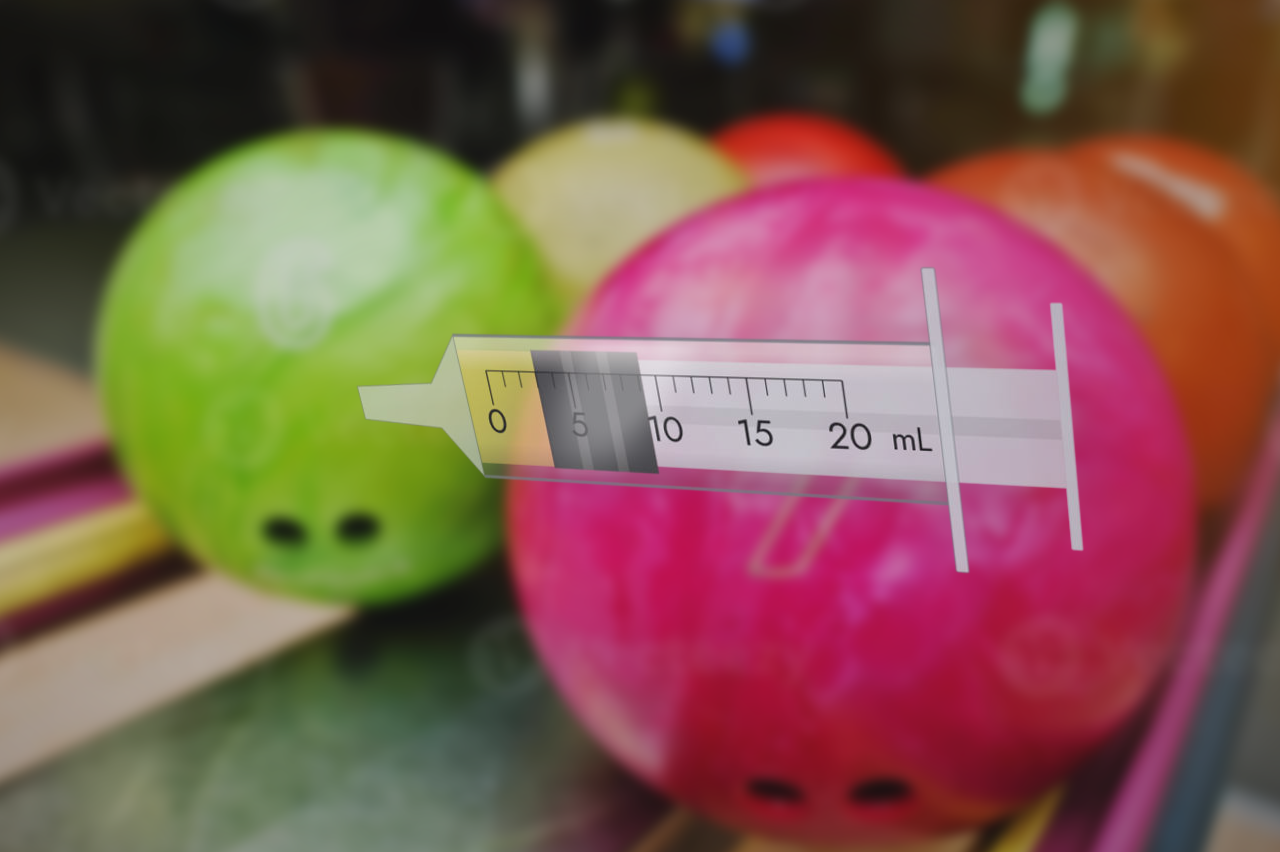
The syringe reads mL 3
